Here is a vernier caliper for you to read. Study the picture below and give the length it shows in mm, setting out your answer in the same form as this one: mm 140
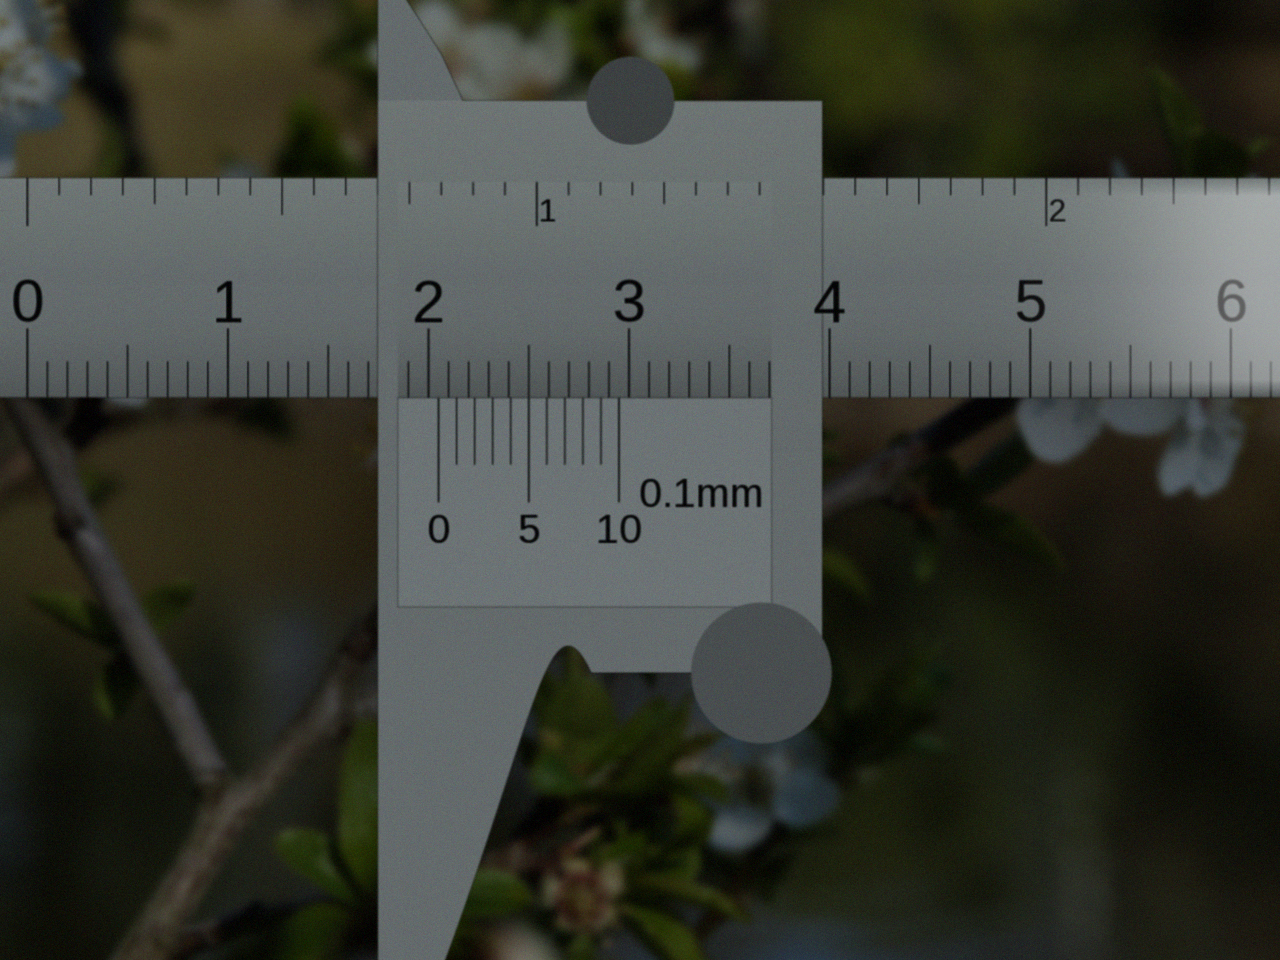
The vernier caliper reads mm 20.5
